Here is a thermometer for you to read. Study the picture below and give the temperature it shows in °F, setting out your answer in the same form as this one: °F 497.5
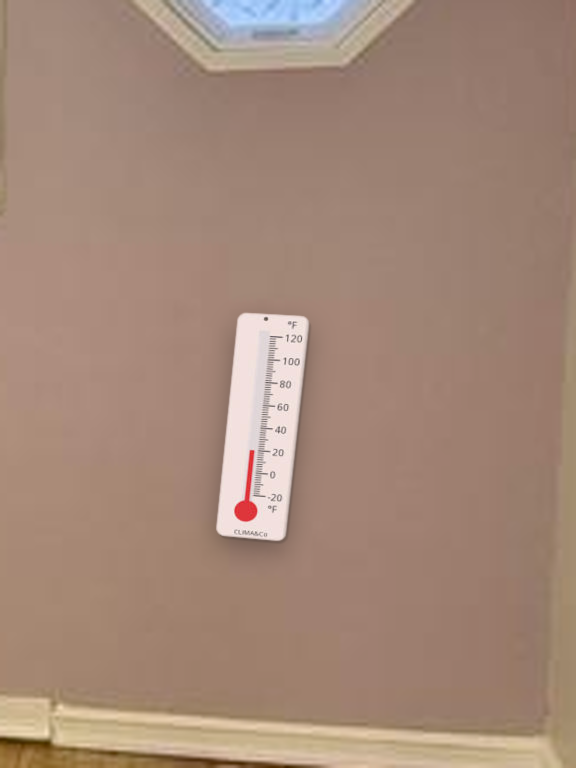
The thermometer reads °F 20
